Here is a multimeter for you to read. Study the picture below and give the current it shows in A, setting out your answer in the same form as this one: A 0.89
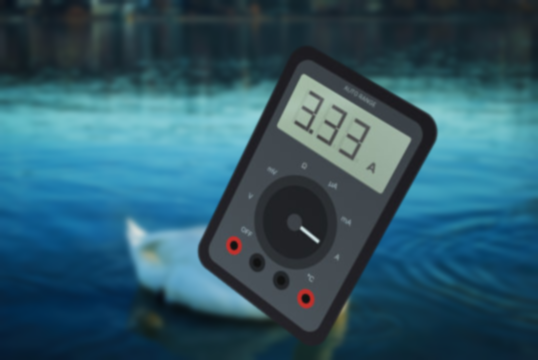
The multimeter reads A 3.33
